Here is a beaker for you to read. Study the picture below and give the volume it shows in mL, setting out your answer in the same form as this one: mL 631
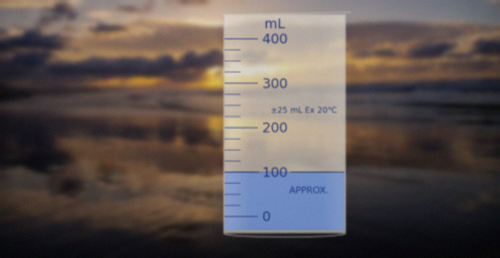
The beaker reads mL 100
